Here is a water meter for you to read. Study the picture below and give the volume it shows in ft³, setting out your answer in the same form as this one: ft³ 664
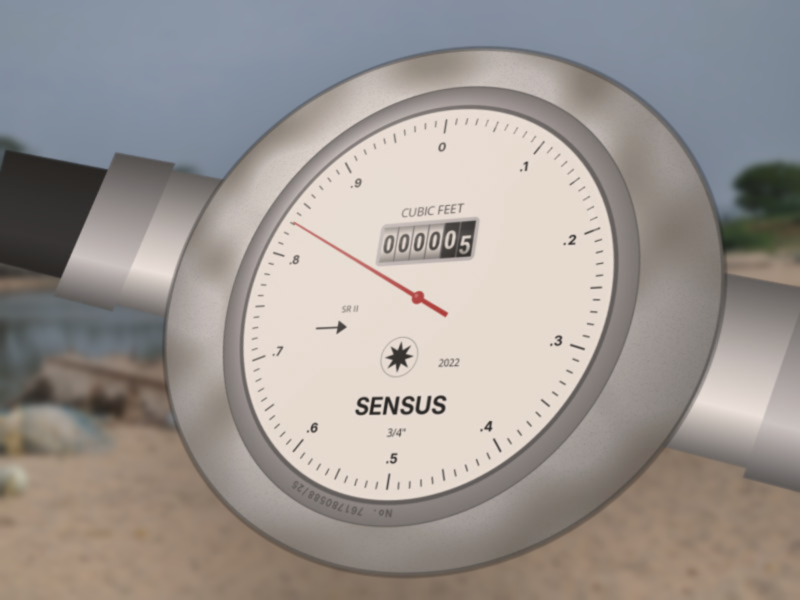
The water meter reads ft³ 4.83
